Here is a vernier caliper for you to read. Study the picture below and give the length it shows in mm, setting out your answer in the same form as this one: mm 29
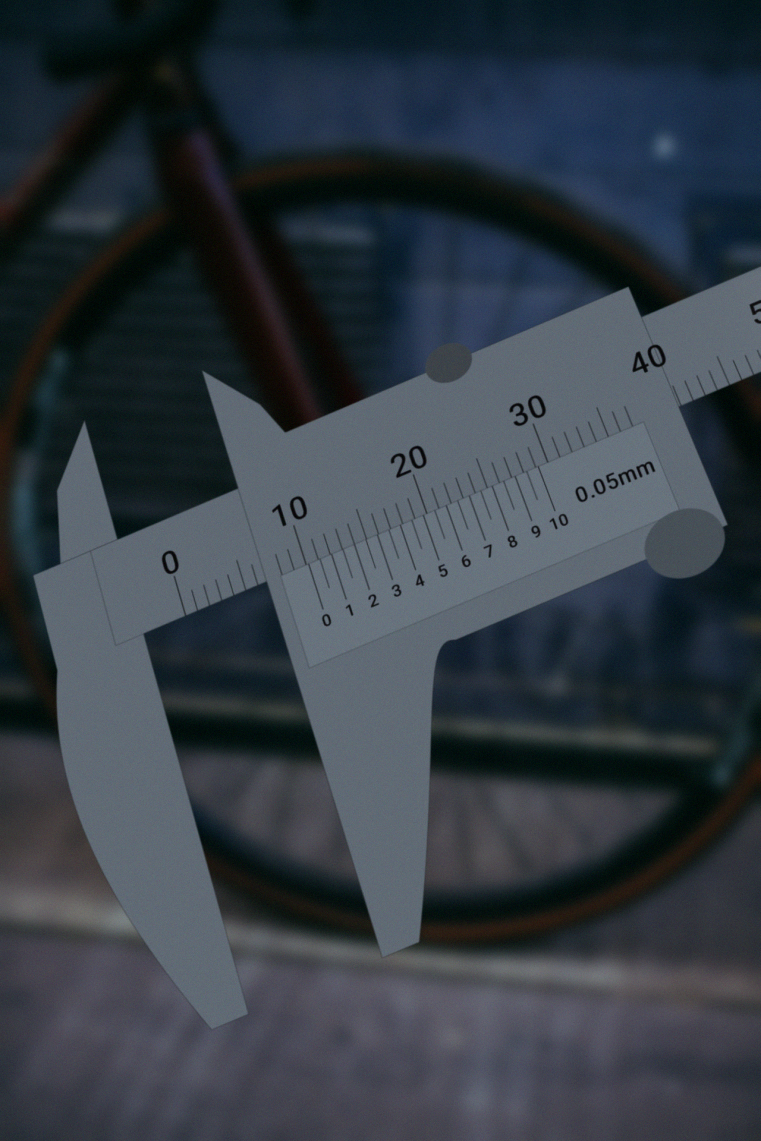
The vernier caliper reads mm 10.2
